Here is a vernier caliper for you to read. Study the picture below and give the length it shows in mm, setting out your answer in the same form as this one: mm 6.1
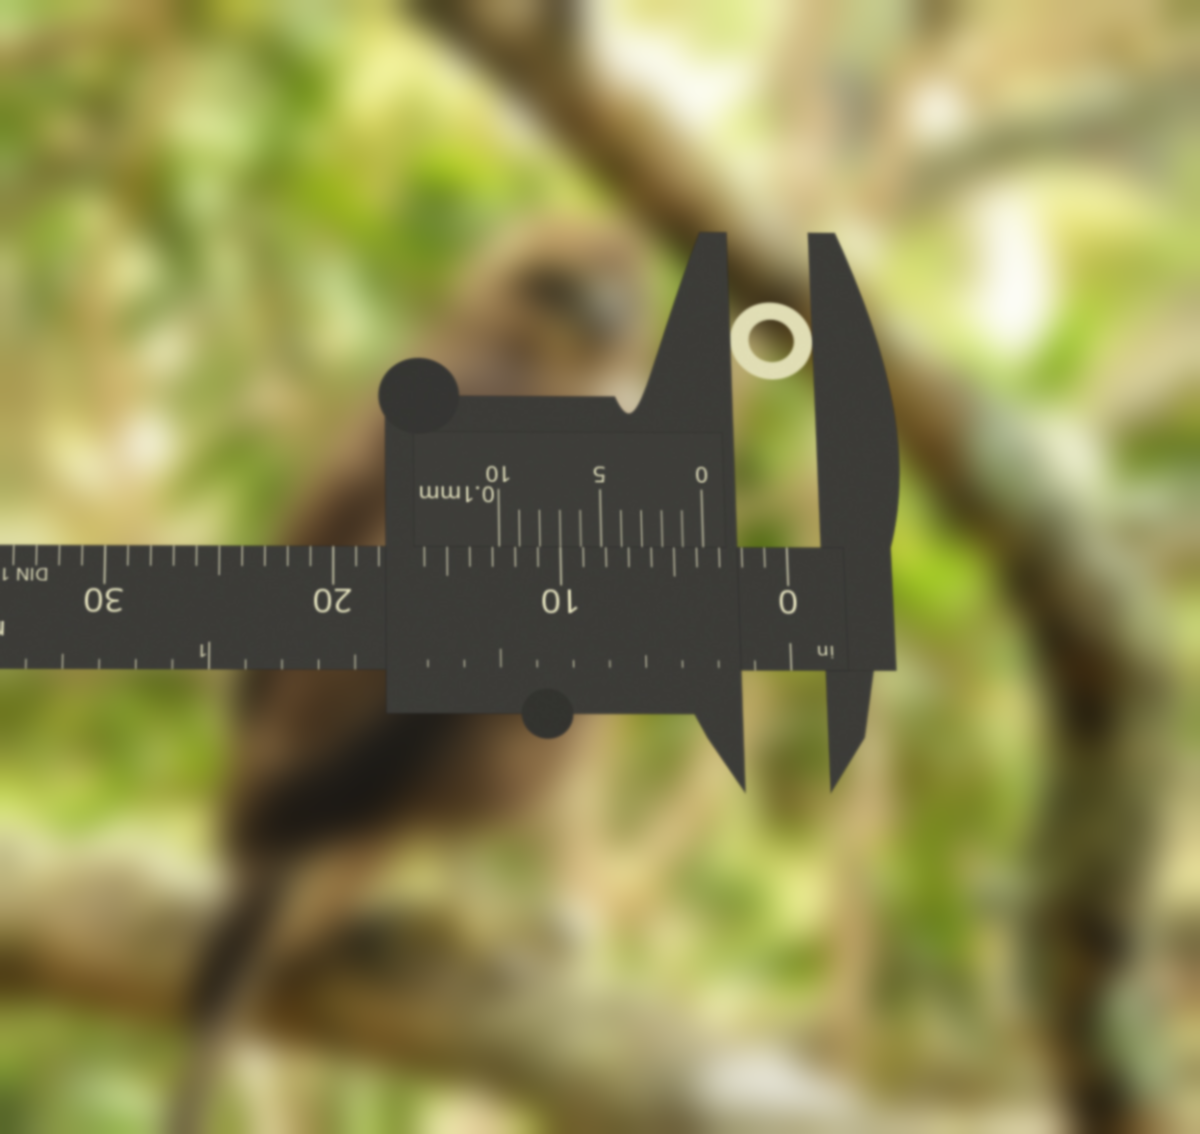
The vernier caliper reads mm 3.7
